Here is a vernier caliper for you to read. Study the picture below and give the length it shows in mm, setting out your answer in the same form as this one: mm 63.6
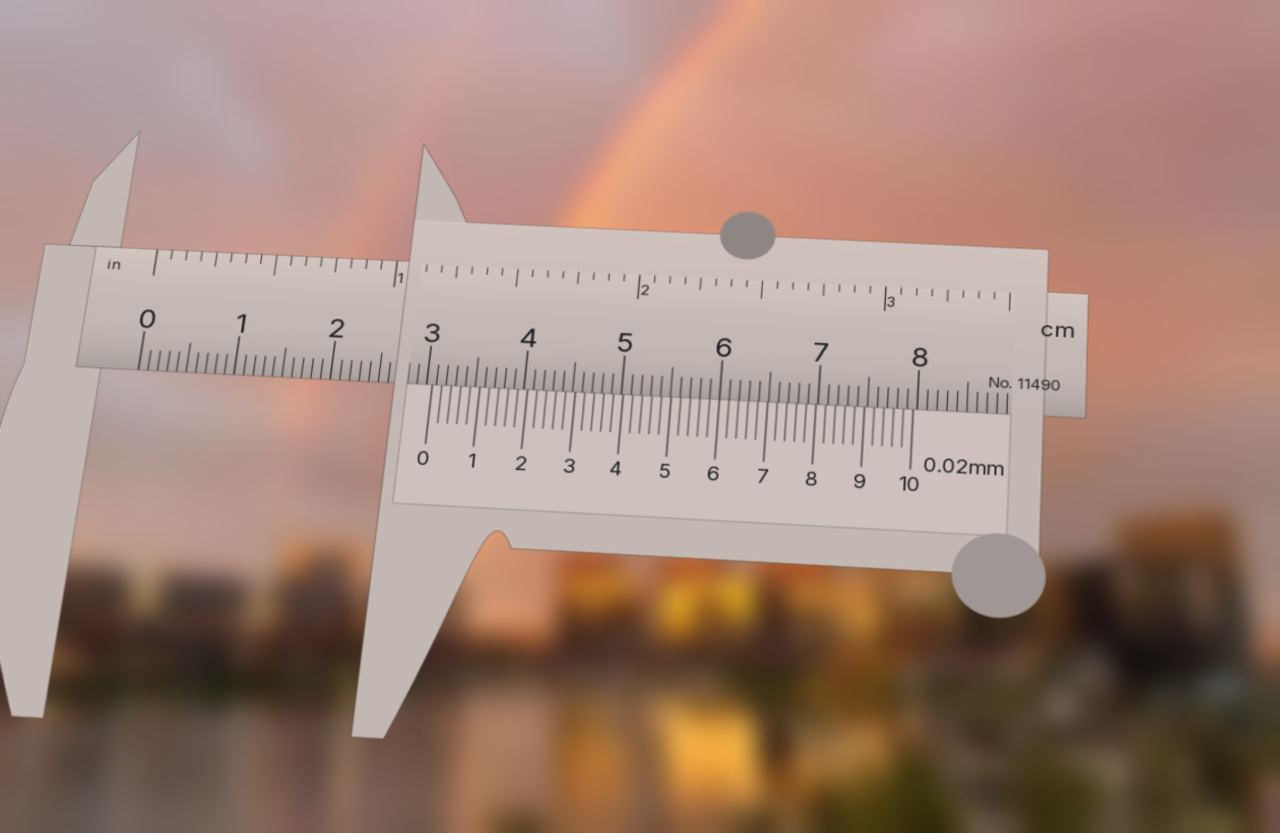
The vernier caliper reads mm 30.6
